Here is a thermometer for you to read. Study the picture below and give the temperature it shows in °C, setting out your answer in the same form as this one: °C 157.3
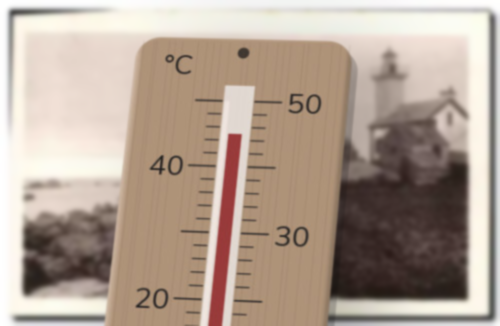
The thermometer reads °C 45
